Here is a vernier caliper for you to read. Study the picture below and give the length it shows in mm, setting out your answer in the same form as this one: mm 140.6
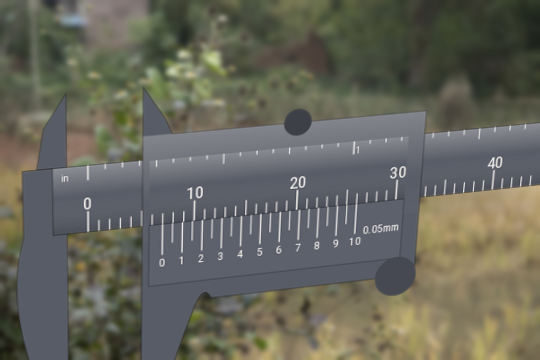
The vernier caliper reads mm 7.0
